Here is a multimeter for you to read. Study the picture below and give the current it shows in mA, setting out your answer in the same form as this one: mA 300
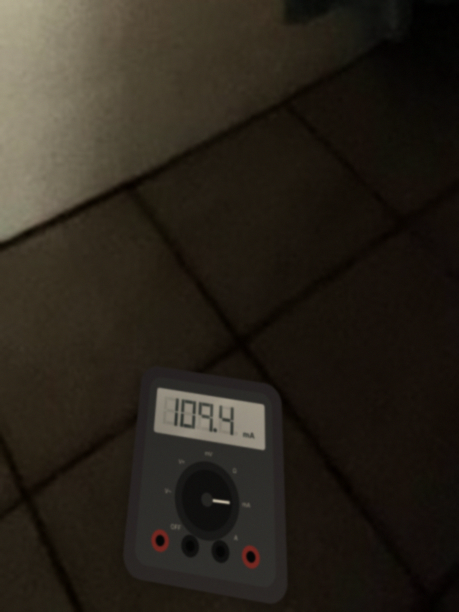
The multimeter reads mA 109.4
